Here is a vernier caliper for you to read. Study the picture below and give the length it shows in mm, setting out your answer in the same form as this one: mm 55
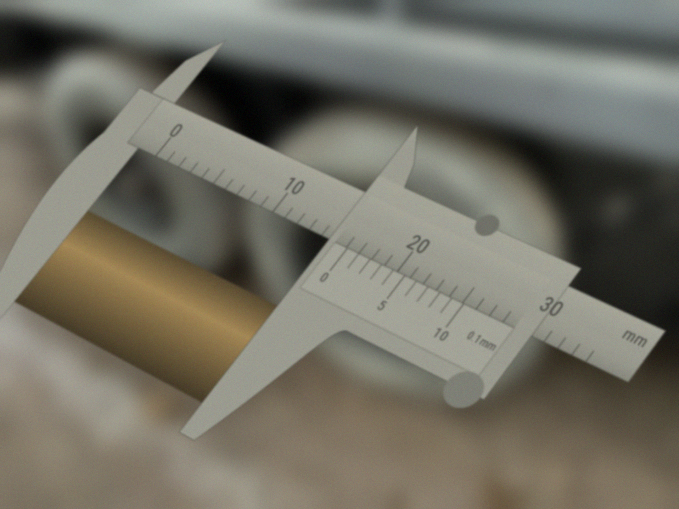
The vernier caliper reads mm 16.1
